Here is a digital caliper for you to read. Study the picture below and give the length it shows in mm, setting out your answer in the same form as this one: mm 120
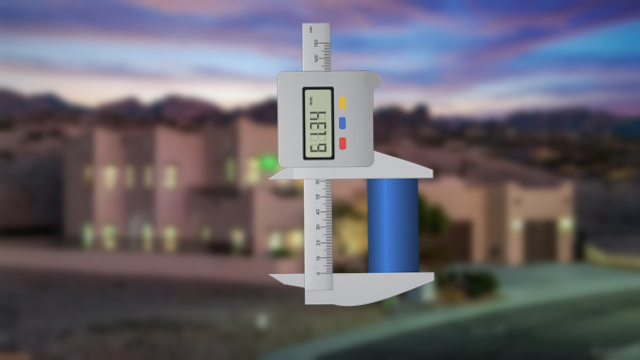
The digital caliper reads mm 61.34
